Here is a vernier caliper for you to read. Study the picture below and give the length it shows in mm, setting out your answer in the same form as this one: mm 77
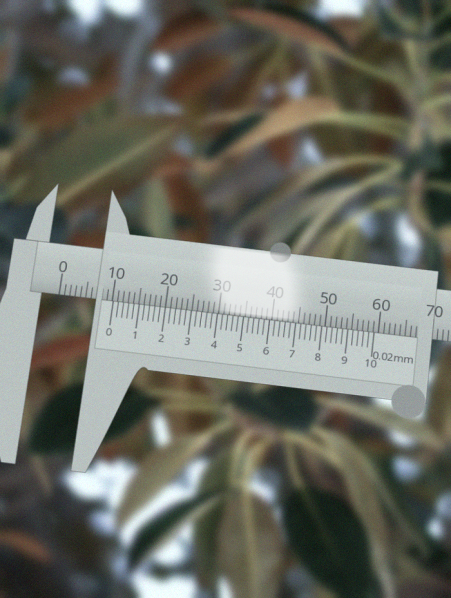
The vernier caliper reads mm 10.2
